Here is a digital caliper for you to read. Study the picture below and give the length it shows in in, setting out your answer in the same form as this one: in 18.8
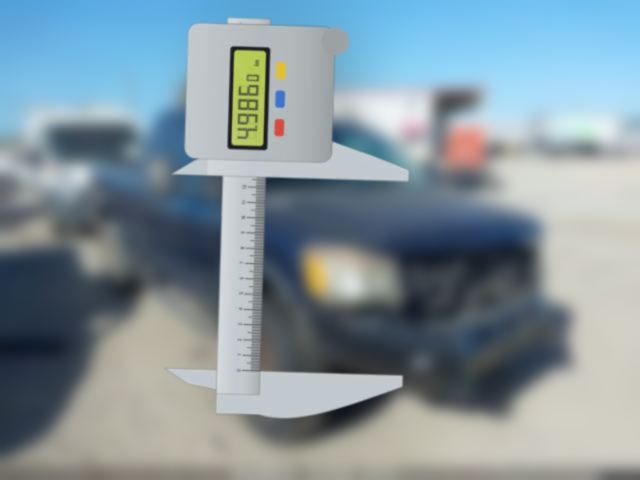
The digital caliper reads in 4.9860
